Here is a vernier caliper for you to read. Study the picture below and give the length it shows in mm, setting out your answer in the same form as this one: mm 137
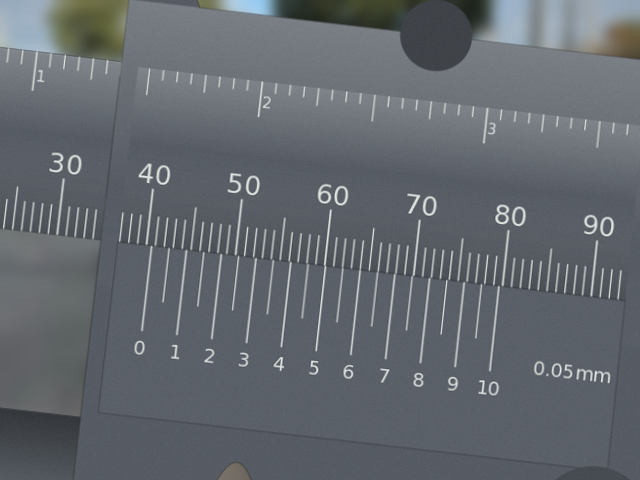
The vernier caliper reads mm 40.6
